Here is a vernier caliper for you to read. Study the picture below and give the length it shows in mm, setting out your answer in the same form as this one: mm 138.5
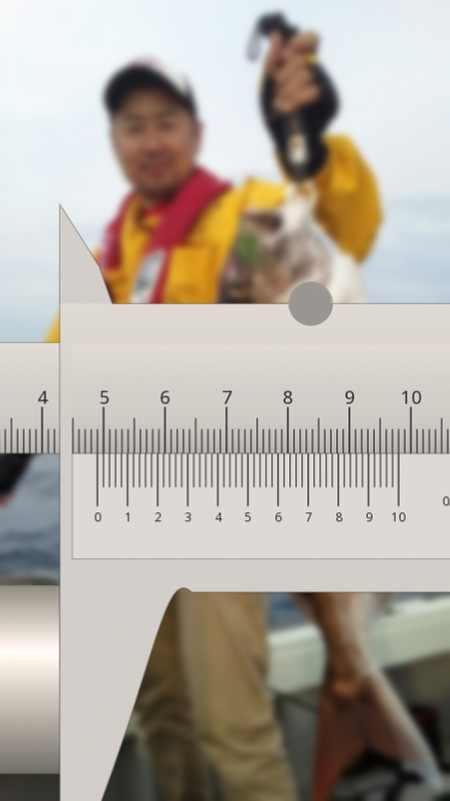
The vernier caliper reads mm 49.0
